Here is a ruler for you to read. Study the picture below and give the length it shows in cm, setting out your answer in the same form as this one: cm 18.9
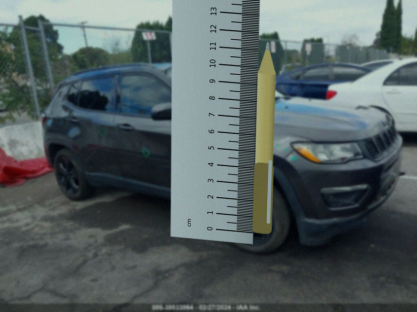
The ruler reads cm 11.5
